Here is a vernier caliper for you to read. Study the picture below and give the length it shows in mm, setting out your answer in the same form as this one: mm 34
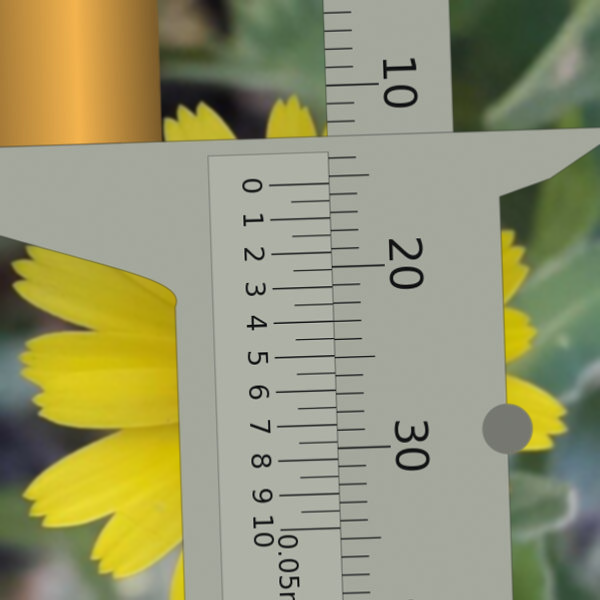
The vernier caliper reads mm 15.4
